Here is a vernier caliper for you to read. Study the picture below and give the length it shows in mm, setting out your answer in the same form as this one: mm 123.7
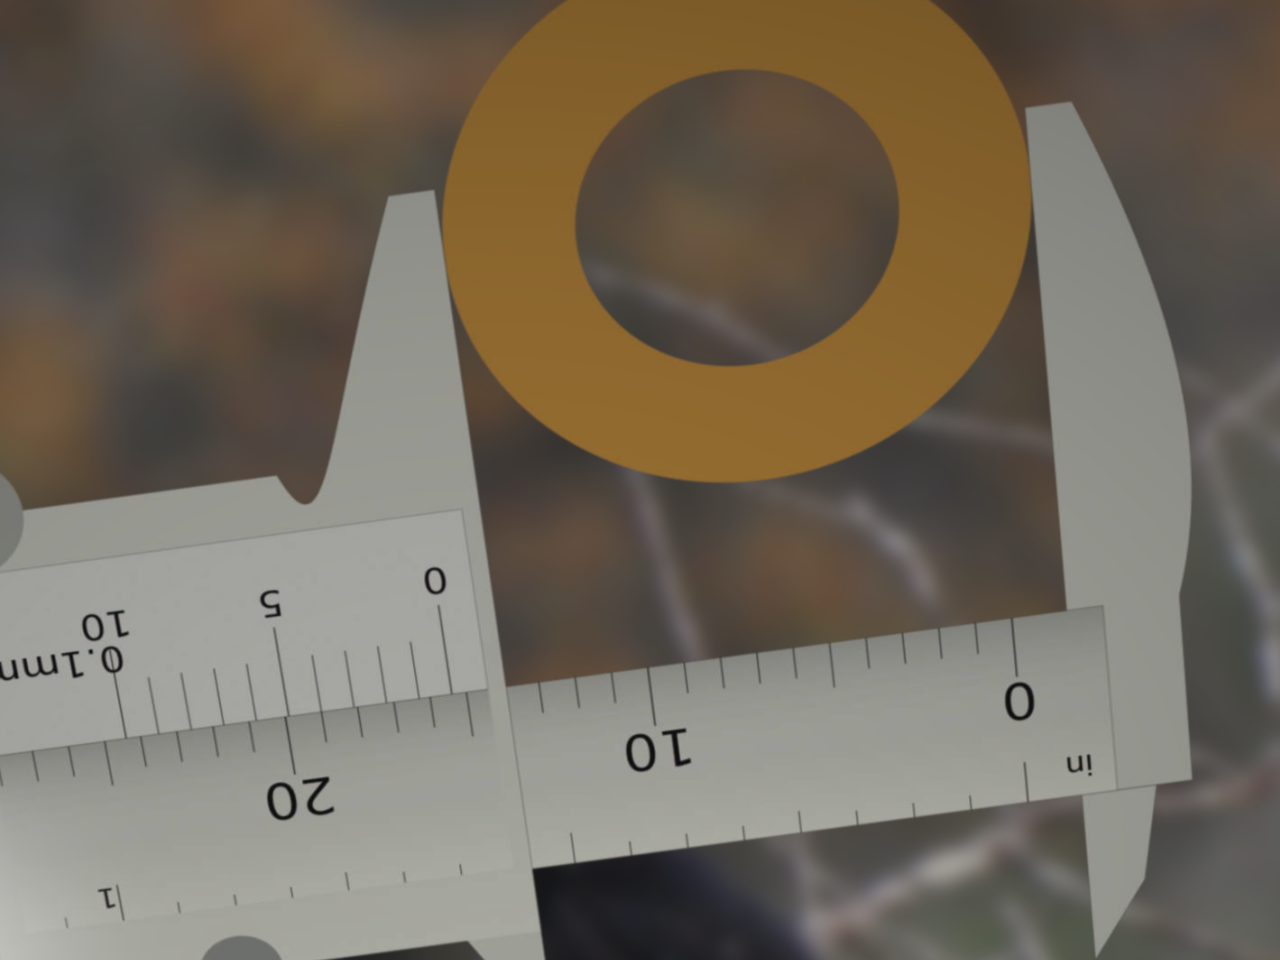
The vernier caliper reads mm 15.4
